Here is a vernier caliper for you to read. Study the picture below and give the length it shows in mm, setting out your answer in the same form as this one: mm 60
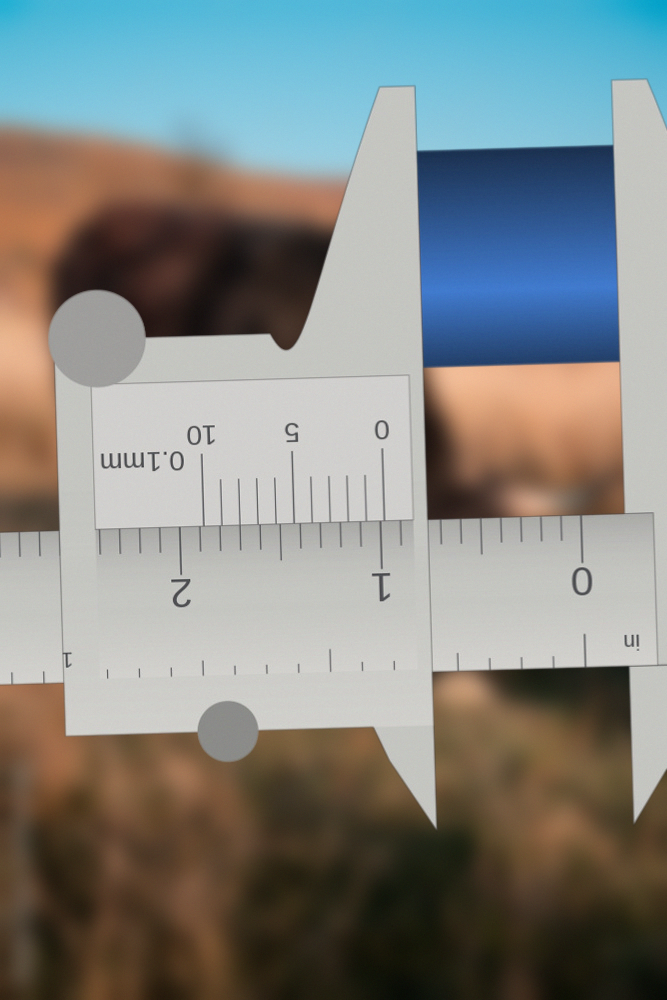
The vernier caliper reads mm 9.8
